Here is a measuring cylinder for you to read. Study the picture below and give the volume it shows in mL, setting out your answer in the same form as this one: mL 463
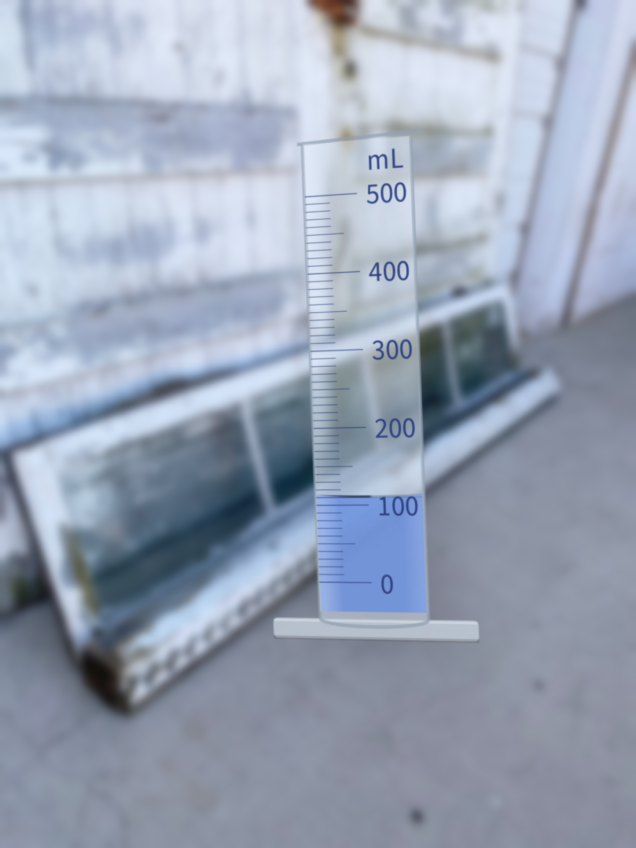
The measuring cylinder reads mL 110
